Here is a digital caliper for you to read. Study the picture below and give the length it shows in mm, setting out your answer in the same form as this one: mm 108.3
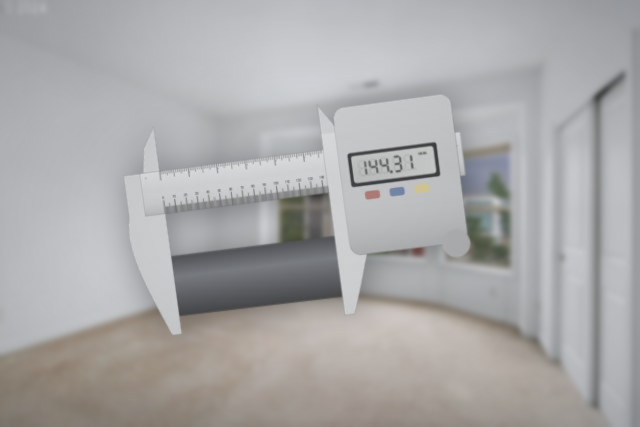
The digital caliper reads mm 144.31
